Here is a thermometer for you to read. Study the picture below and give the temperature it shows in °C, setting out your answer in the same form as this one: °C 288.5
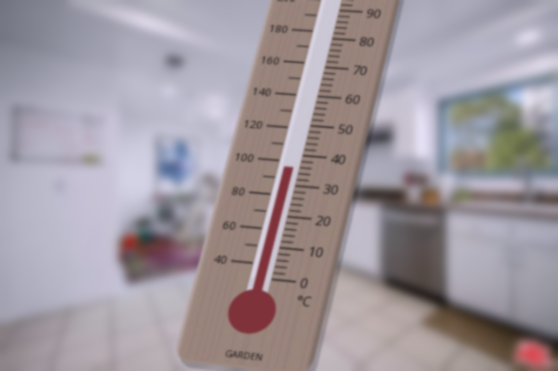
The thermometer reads °C 36
